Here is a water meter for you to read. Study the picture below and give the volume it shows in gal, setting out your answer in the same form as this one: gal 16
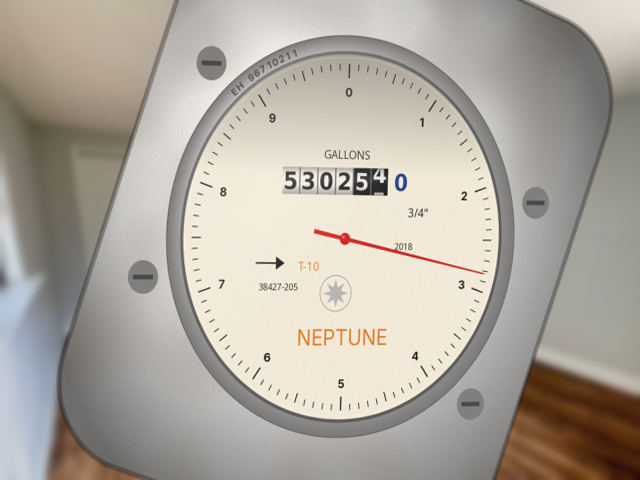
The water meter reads gal 5302542.8
